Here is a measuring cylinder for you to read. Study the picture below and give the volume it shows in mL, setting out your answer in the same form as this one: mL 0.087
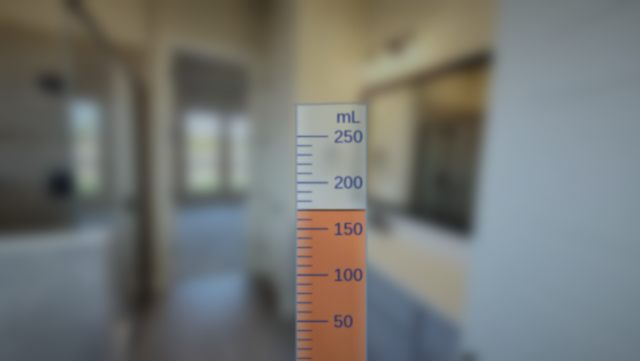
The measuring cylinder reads mL 170
